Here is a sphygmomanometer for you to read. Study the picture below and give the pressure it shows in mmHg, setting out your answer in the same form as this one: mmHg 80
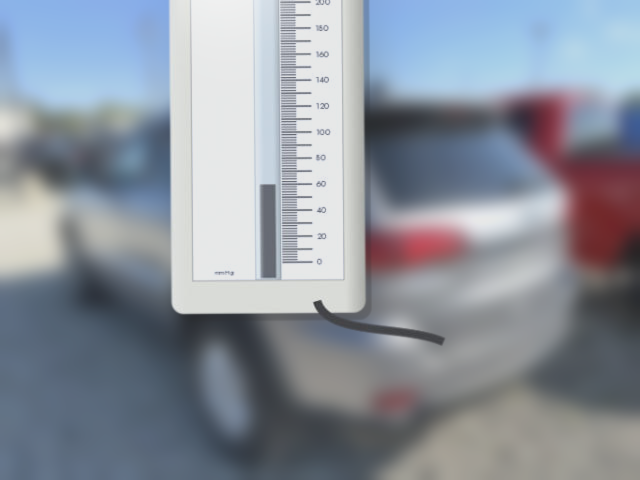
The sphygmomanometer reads mmHg 60
